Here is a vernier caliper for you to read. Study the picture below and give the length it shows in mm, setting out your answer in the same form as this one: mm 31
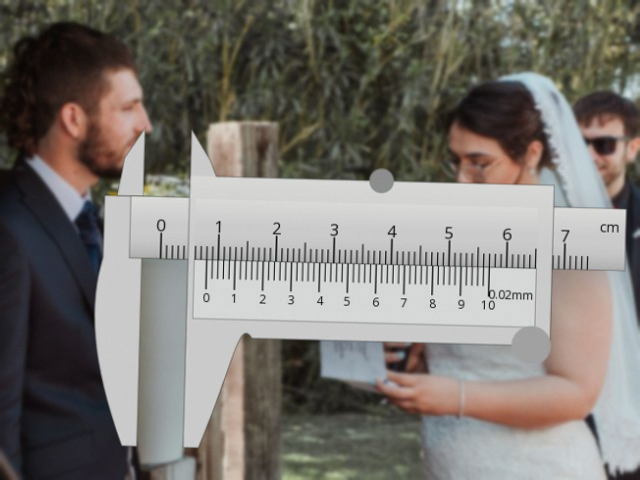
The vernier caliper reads mm 8.0
